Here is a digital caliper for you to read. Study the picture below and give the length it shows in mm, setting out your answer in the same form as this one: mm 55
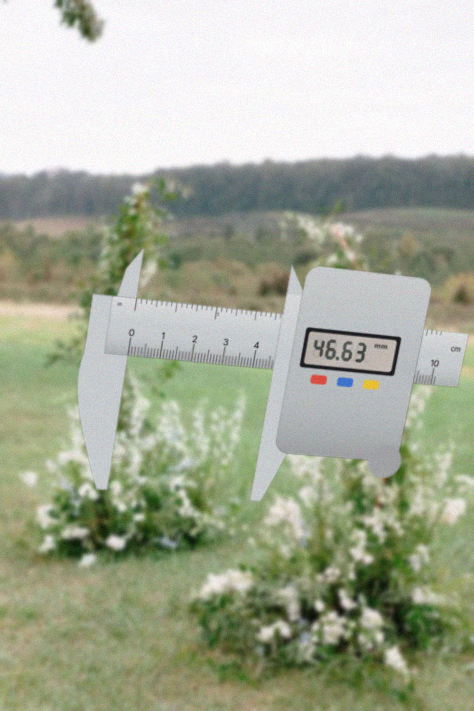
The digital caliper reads mm 46.63
